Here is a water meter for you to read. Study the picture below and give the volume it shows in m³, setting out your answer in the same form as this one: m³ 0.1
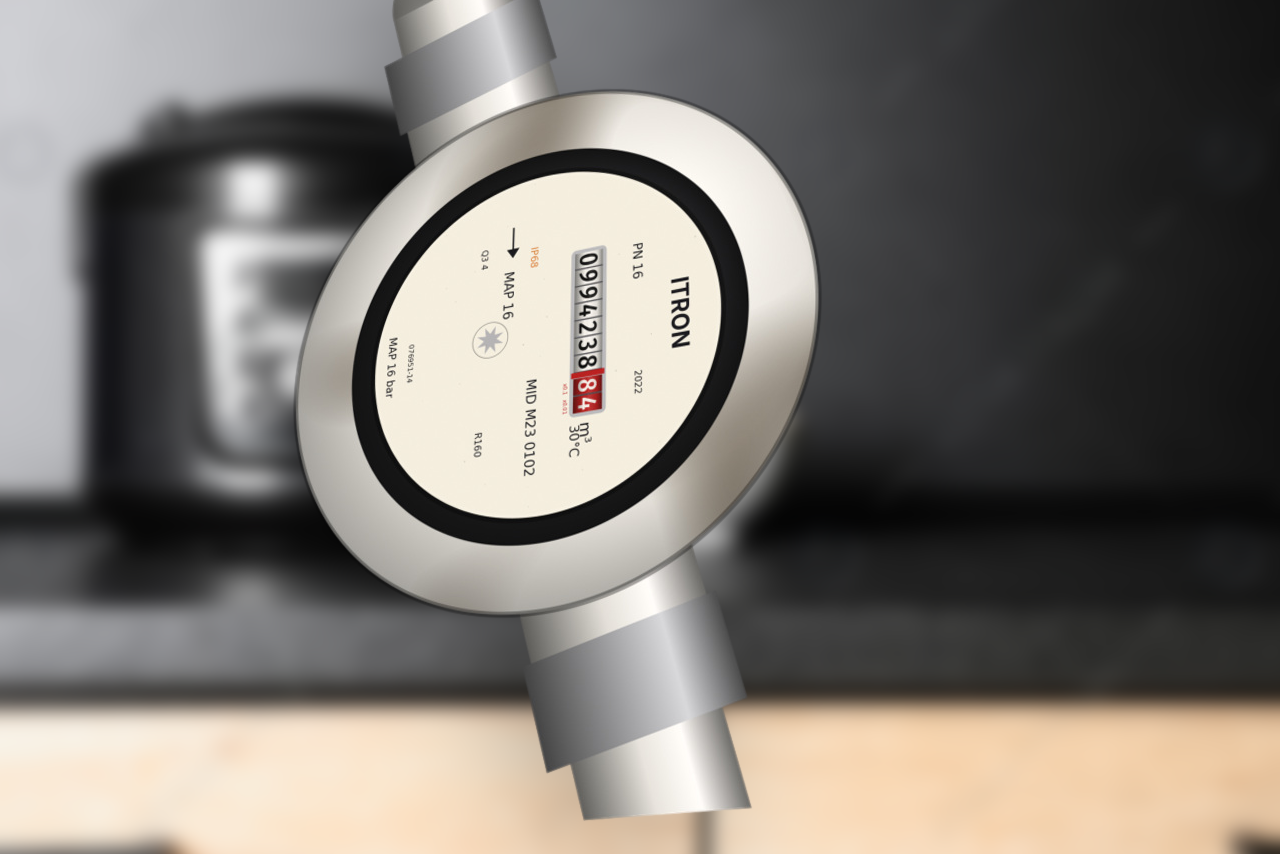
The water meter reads m³ 994238.84
